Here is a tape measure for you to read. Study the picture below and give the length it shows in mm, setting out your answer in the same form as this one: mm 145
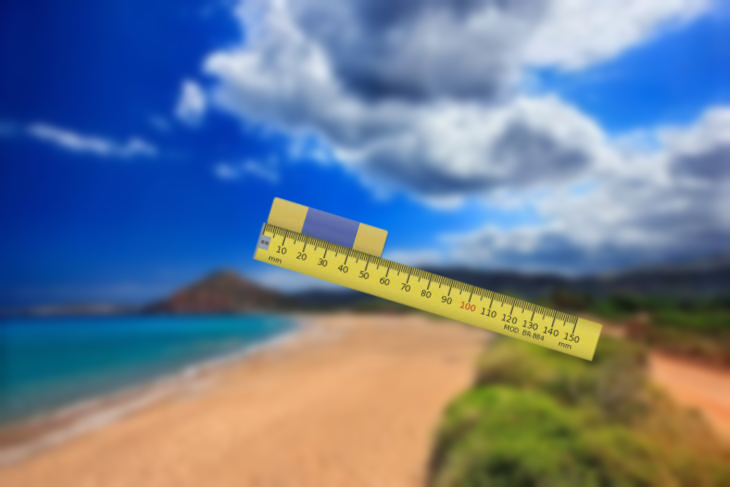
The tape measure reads mm 55
